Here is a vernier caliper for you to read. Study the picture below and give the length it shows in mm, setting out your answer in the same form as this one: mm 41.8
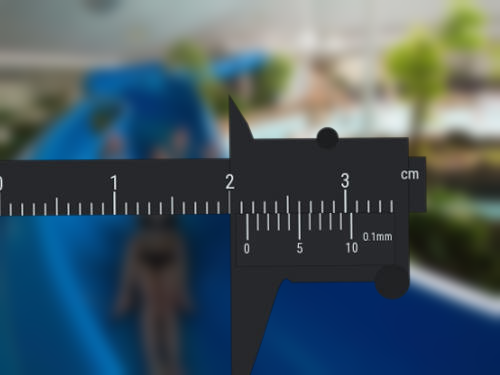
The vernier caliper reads mm 21.5
